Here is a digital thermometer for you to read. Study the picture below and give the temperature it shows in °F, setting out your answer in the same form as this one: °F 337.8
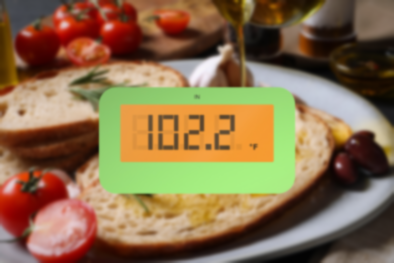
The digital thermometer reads °F 102.2
